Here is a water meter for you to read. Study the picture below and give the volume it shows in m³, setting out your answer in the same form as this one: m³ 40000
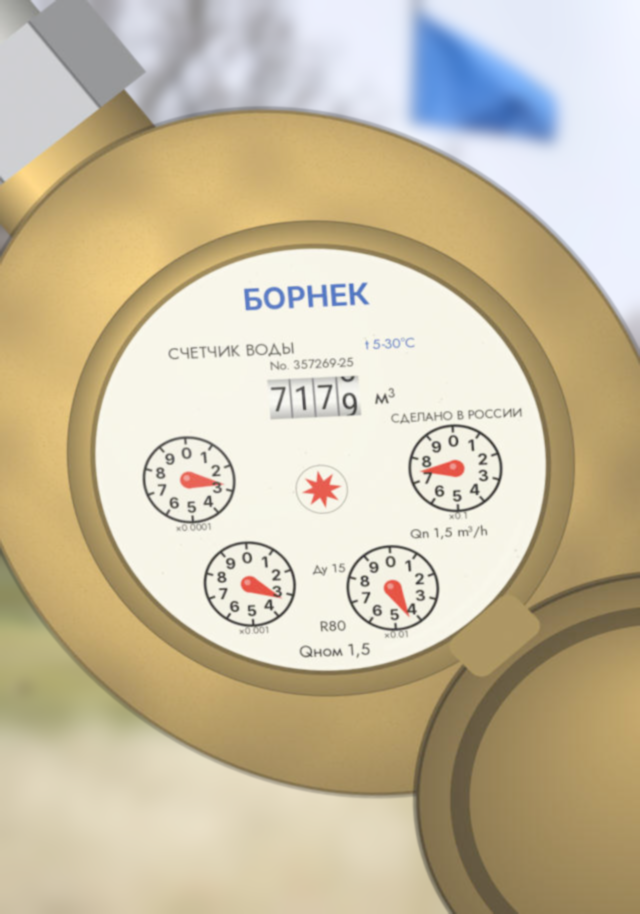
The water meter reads m³ 7178.7432
